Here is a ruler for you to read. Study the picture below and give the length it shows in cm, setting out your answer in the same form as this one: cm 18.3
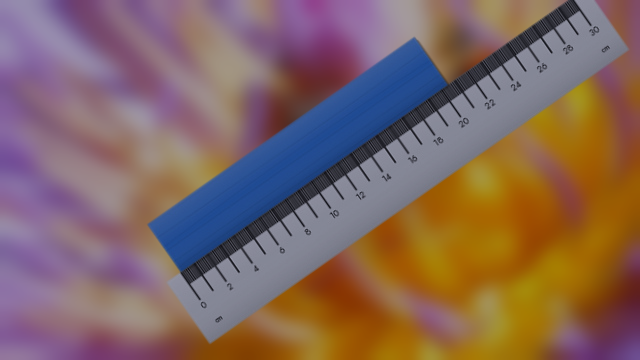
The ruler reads cm 20.5
